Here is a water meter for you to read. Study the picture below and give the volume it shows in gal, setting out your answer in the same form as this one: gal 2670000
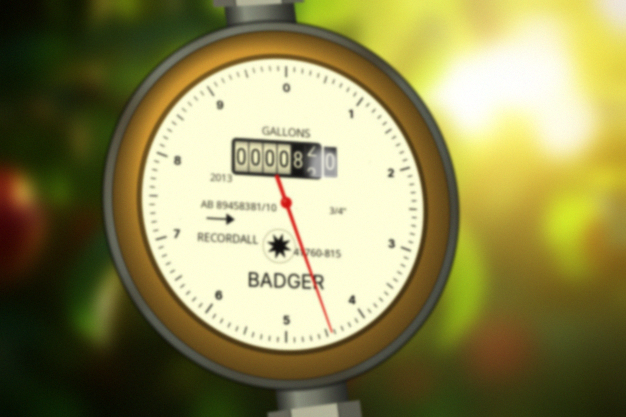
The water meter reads gal 824.4
